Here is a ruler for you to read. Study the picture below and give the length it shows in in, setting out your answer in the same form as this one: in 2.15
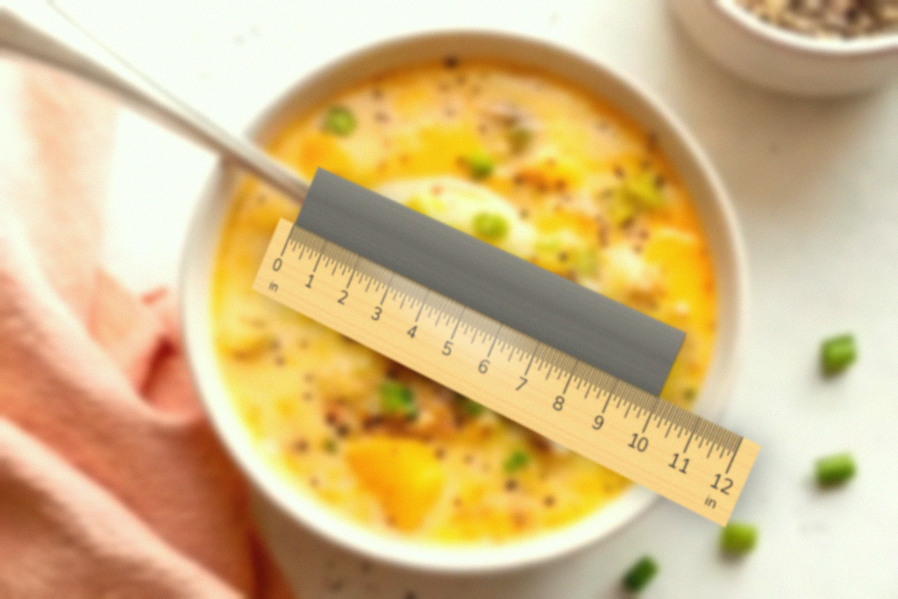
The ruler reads in 10
